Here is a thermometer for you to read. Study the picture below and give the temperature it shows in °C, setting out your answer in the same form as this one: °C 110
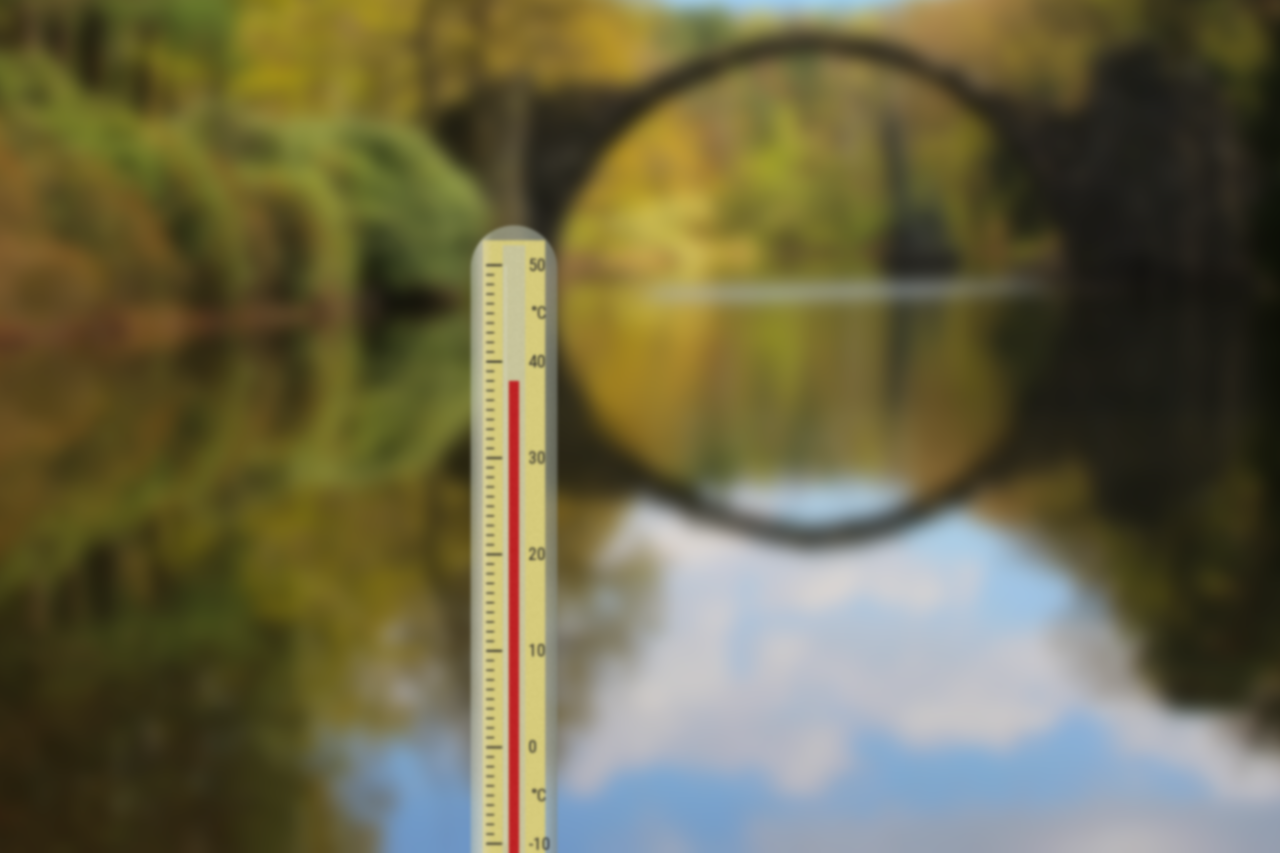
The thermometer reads °C 38
